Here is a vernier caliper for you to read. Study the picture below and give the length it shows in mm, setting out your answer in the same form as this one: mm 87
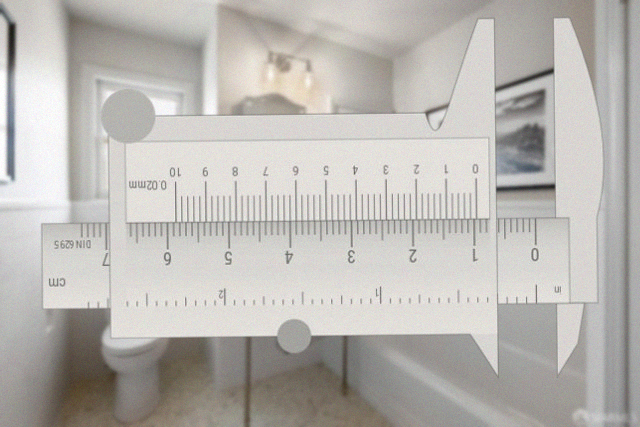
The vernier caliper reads mm 9.6
